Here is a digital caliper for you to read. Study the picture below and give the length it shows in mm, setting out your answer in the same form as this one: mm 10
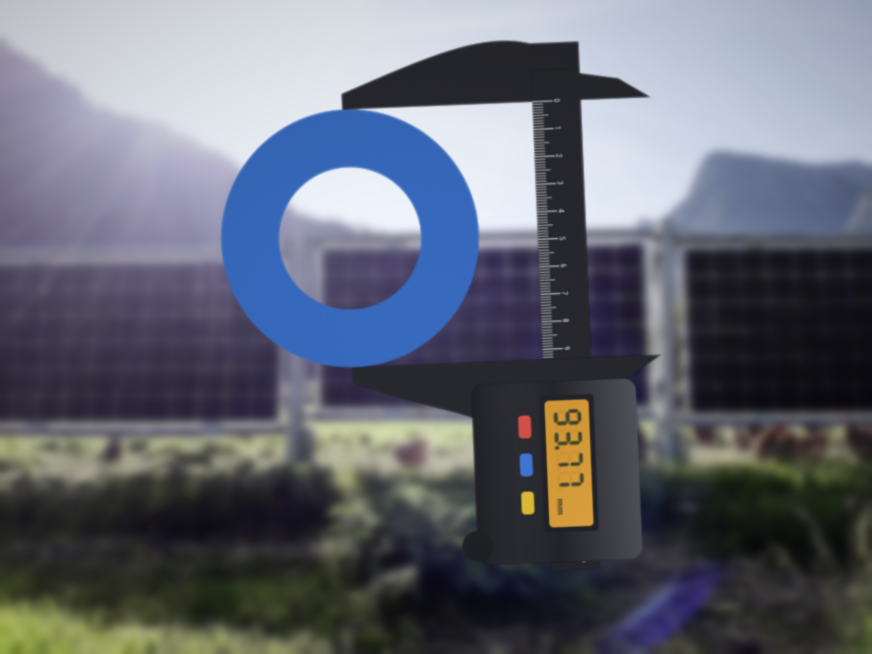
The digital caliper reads mm 93.77
